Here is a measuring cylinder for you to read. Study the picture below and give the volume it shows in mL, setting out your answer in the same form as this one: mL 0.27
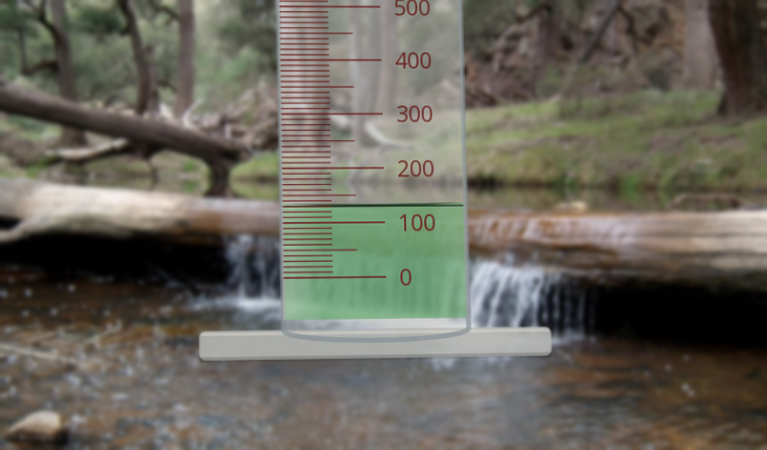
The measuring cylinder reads mL 130
